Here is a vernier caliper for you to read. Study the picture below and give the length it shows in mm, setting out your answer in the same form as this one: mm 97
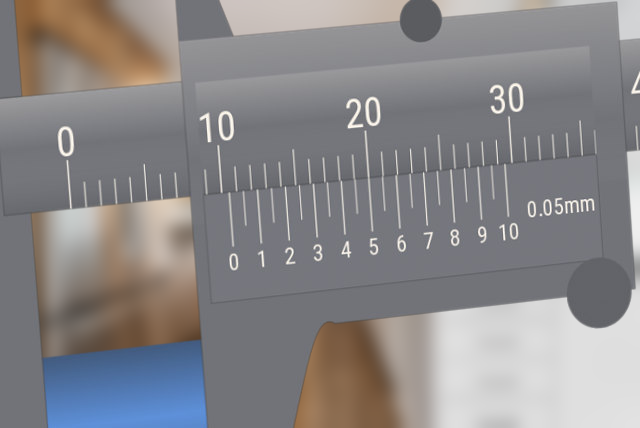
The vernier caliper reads mm 10.5
